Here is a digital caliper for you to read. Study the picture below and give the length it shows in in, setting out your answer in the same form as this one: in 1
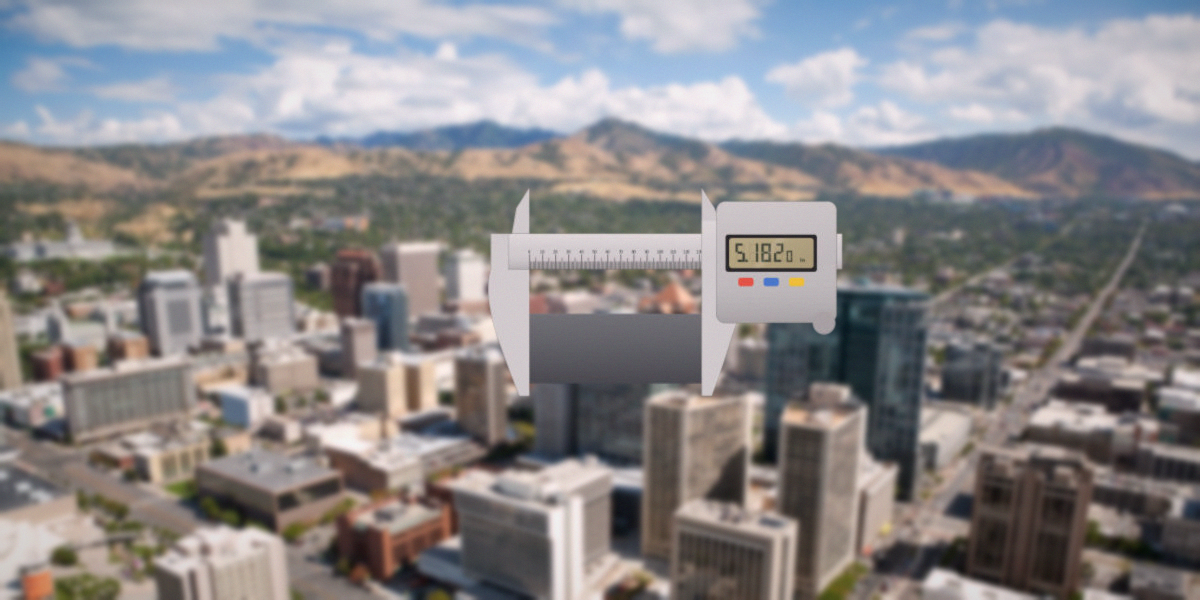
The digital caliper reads in 5.1820
